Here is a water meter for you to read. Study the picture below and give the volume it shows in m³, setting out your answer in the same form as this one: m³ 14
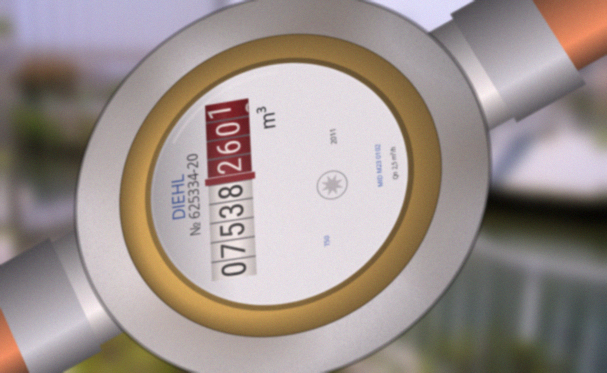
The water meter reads m³ 7538.2601
